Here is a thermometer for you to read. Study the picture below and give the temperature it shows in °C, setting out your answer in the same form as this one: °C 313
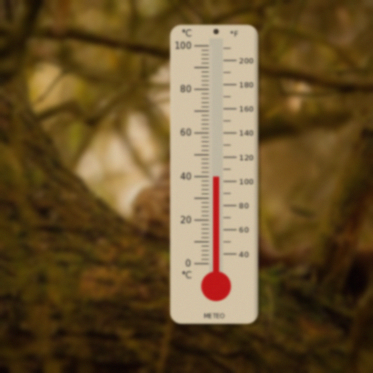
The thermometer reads °C 40
